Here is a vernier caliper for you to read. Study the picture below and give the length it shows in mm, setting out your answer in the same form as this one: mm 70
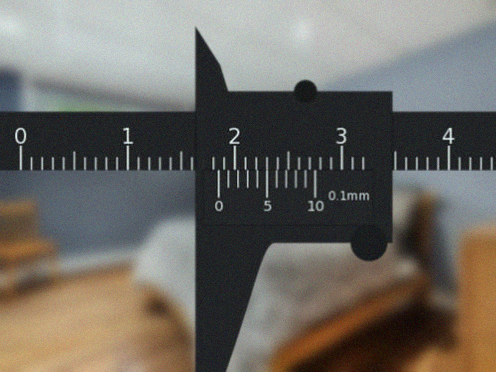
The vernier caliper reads mm 18.5
